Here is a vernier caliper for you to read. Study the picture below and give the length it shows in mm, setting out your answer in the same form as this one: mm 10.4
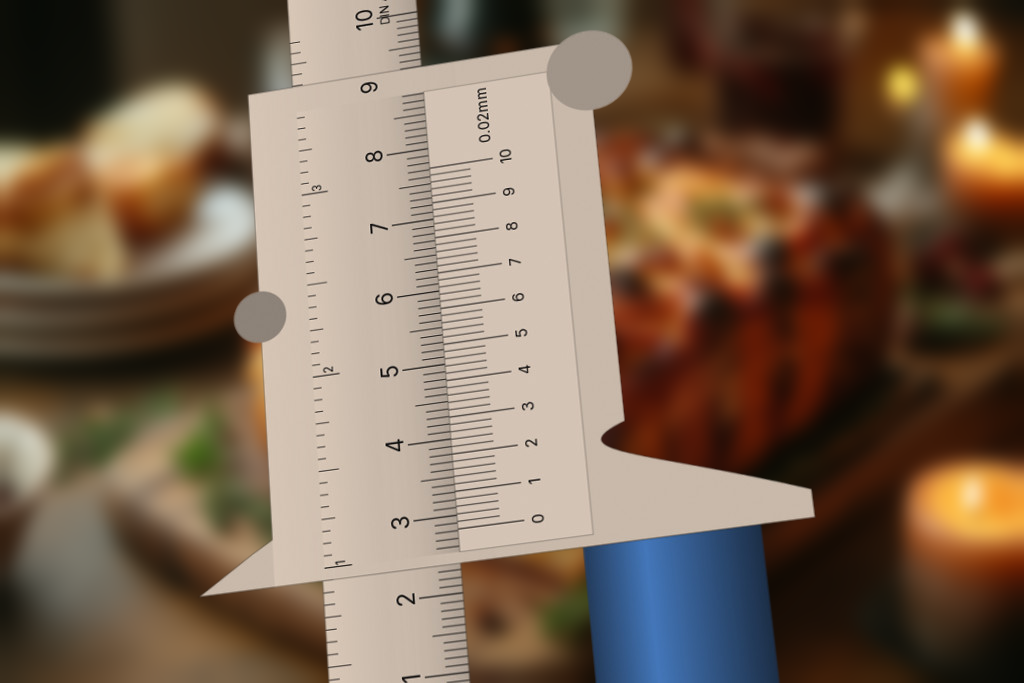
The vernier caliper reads mm 28.2
